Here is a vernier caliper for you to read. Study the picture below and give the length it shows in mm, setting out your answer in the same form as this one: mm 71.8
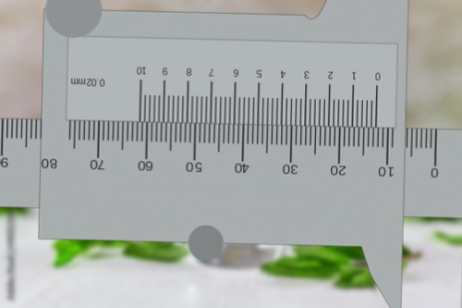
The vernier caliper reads mm 12.5
